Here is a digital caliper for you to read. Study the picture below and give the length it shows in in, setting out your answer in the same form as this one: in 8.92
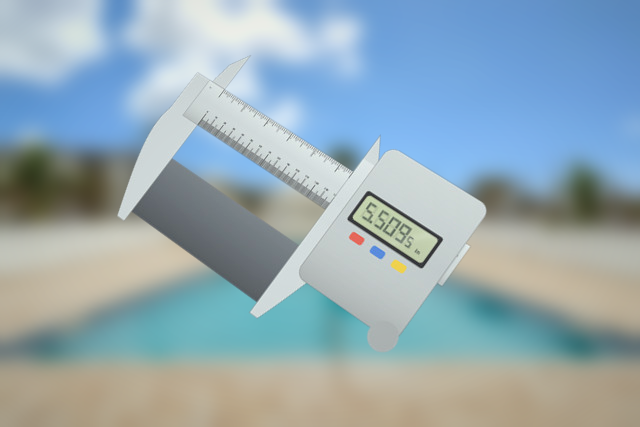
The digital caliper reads in 5.5095
